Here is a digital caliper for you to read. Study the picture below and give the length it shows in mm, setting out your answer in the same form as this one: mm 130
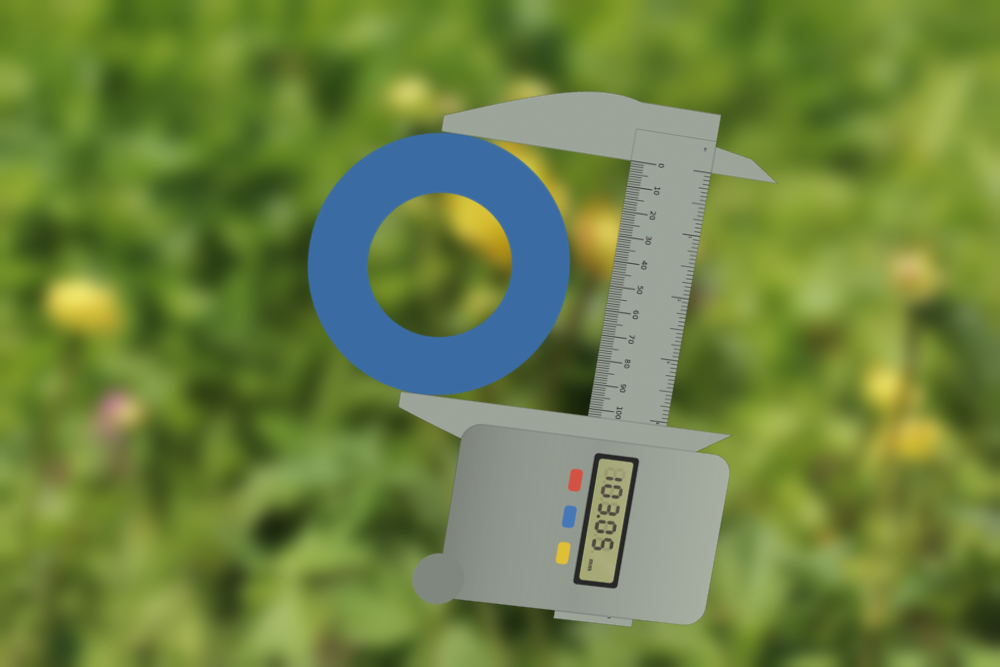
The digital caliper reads mm 103.05
